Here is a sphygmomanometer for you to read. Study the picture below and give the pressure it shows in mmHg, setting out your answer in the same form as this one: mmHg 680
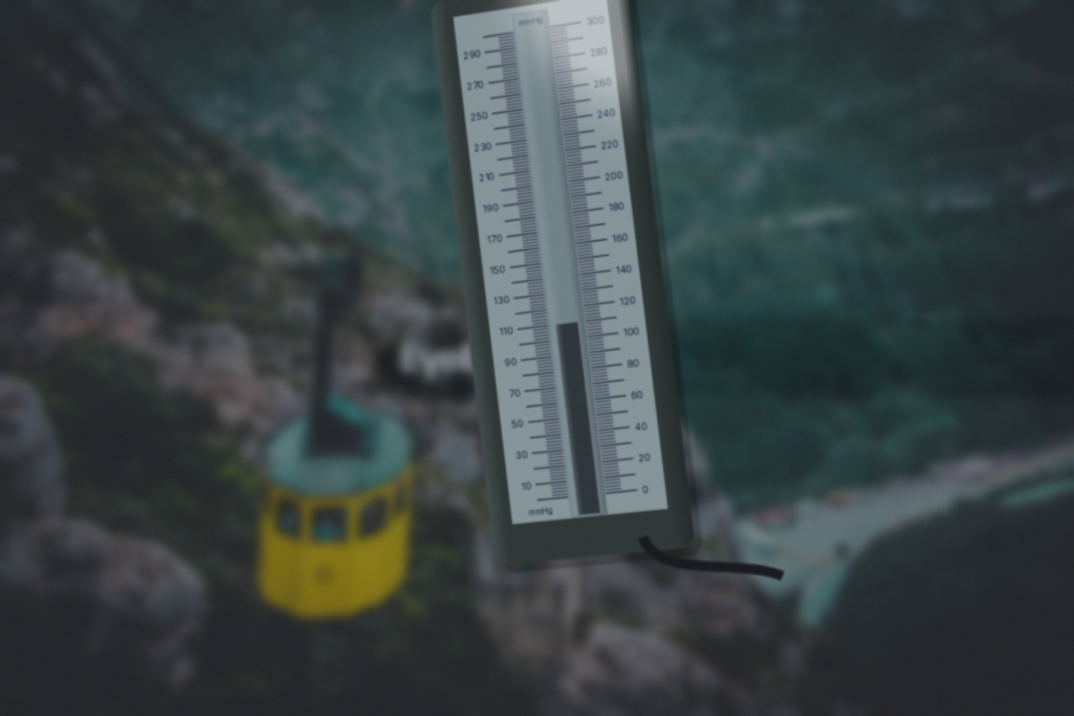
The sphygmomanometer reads mmHg 110
